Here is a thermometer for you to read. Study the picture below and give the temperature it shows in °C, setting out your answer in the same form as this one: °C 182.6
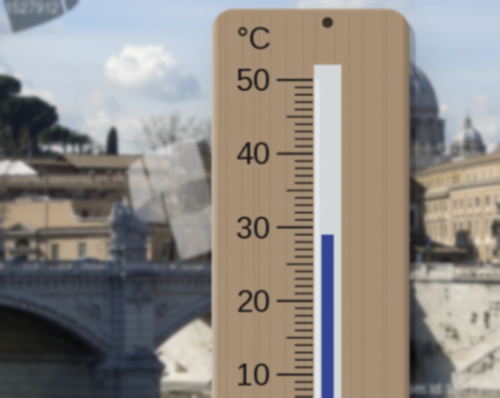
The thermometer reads °C 29
